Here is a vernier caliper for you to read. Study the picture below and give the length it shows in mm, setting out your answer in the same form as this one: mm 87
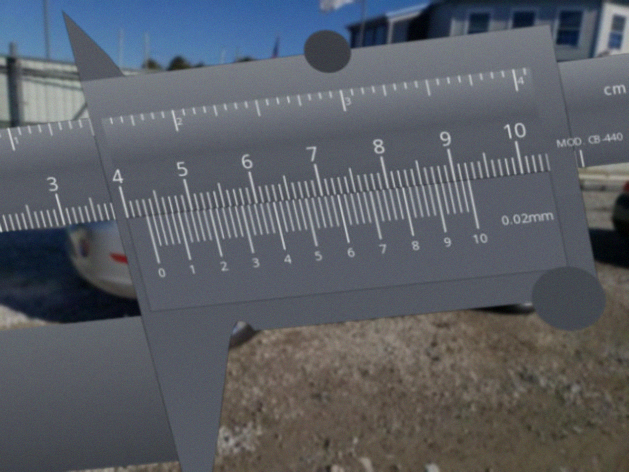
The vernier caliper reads mm 43.0
